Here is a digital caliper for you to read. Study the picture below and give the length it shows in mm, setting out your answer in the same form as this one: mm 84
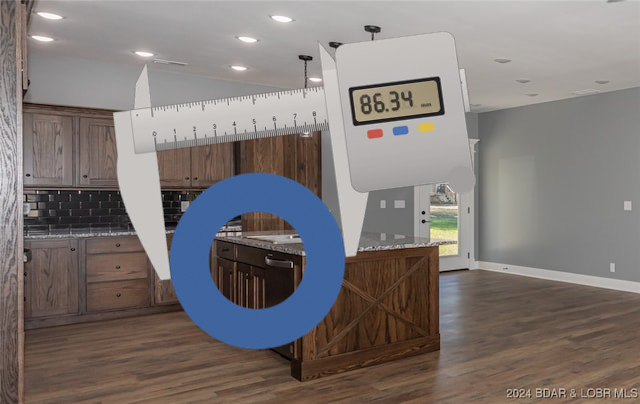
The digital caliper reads mm 86.34
